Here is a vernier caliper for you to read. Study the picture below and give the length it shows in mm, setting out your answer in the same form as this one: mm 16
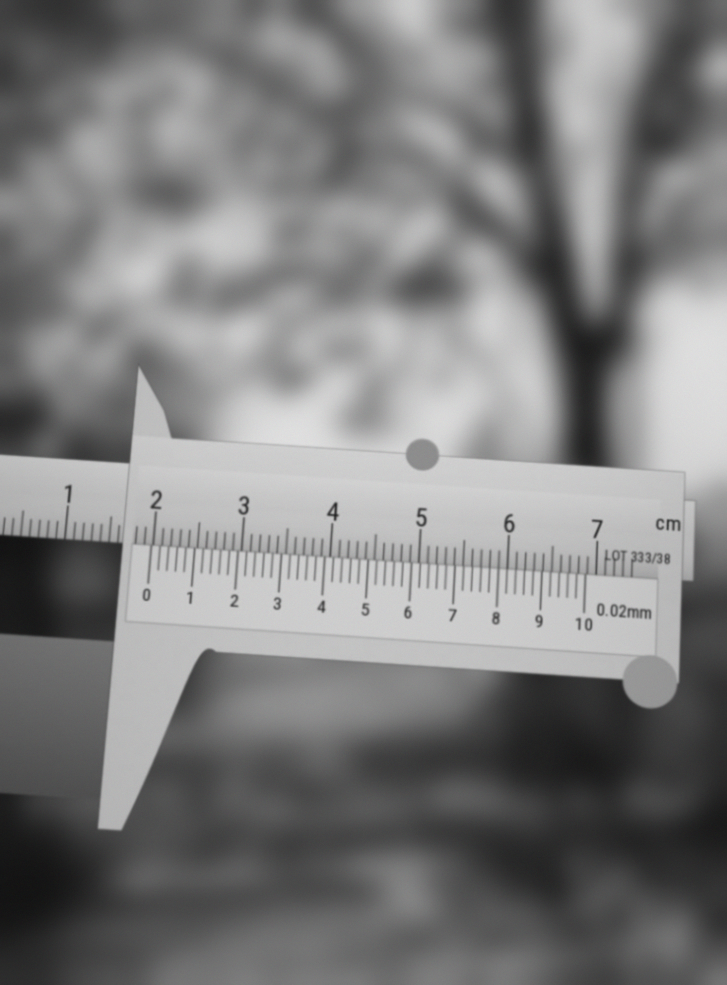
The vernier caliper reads mm 19.8
